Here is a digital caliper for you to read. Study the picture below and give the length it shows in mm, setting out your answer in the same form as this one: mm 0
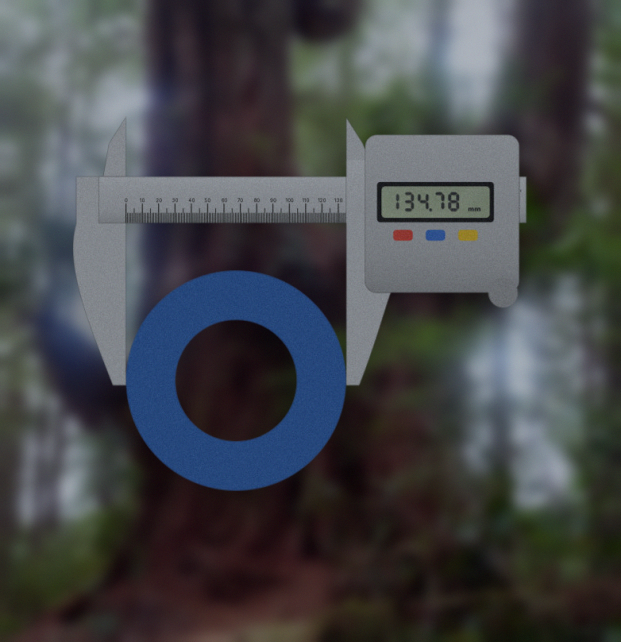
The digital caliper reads mm 134.78
